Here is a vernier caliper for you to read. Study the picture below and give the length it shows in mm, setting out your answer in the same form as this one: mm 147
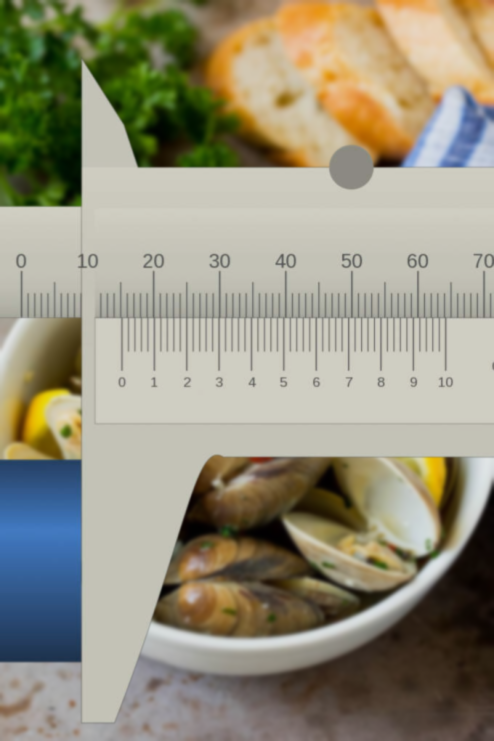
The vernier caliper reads mm 15.2
